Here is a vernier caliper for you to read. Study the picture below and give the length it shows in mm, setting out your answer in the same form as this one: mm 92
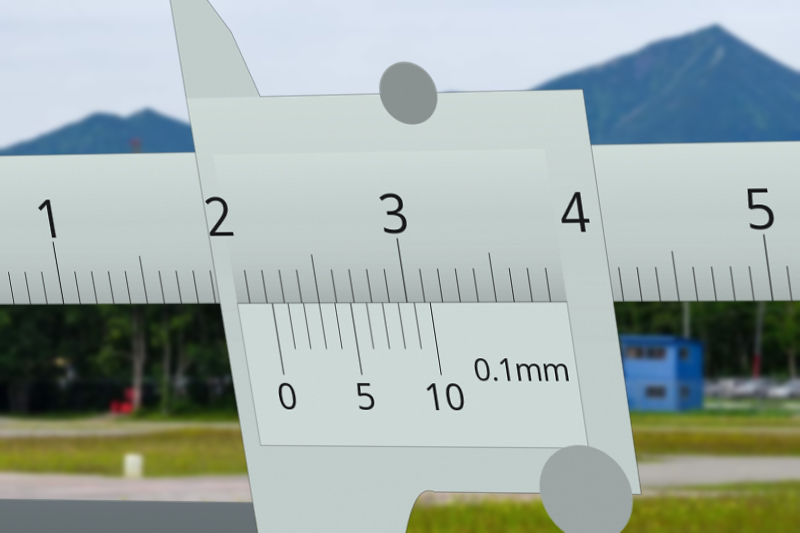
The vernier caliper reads mm 22.3
